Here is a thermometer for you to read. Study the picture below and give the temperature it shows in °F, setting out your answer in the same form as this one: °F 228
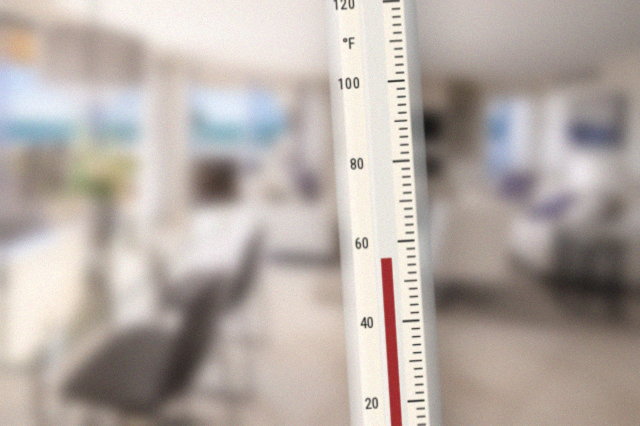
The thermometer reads °F 56
